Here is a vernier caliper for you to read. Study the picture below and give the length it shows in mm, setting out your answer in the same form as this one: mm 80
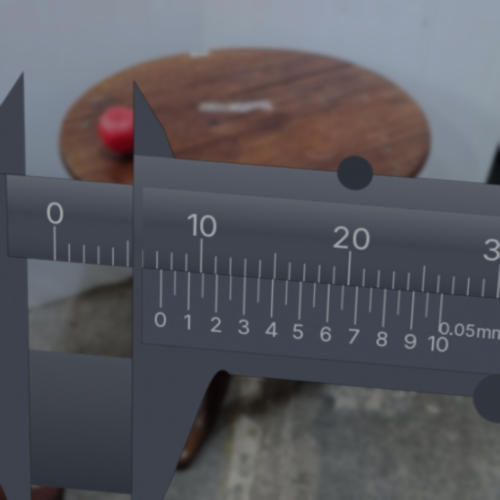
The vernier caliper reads mm 7.3
